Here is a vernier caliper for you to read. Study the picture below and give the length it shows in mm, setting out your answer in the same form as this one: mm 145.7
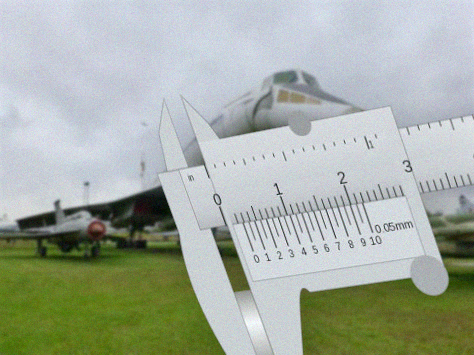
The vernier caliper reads mm 2.8
